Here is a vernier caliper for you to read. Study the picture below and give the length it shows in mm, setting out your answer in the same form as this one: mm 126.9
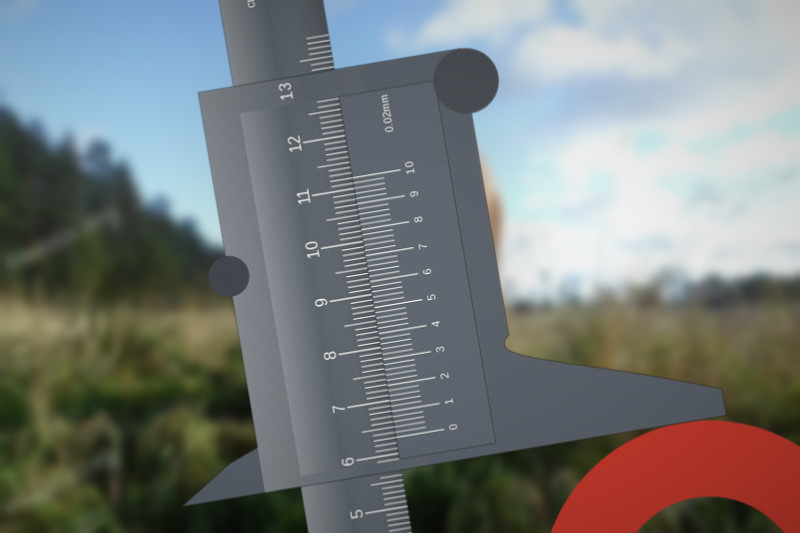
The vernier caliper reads mm 63.0
